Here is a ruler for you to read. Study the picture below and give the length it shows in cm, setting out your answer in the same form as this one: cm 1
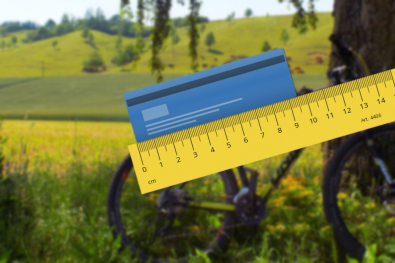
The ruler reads cm 9.5
